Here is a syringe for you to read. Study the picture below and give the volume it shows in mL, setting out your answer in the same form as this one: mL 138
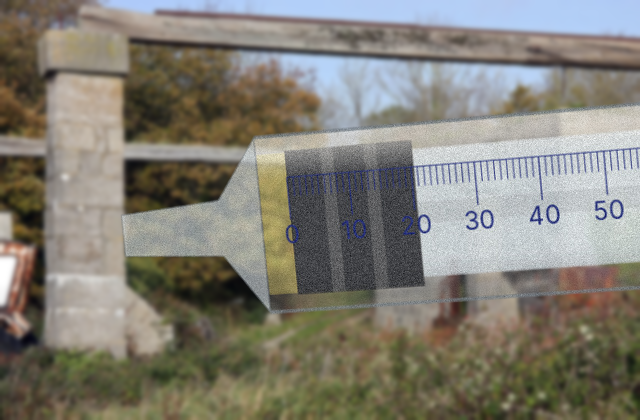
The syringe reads mL 0
